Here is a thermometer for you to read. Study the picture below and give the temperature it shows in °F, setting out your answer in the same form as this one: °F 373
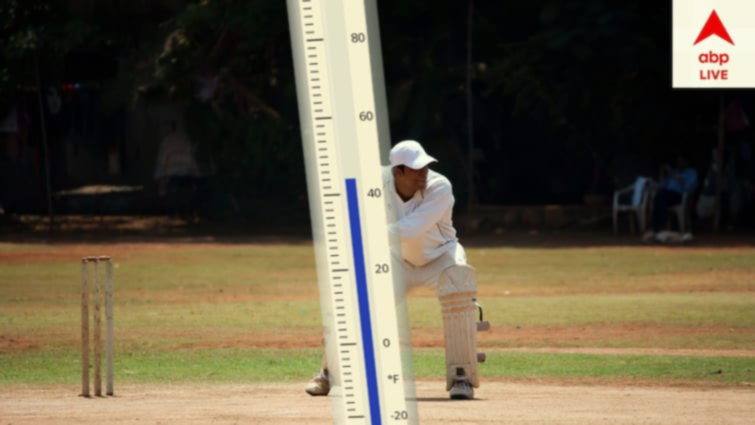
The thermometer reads °F 44
